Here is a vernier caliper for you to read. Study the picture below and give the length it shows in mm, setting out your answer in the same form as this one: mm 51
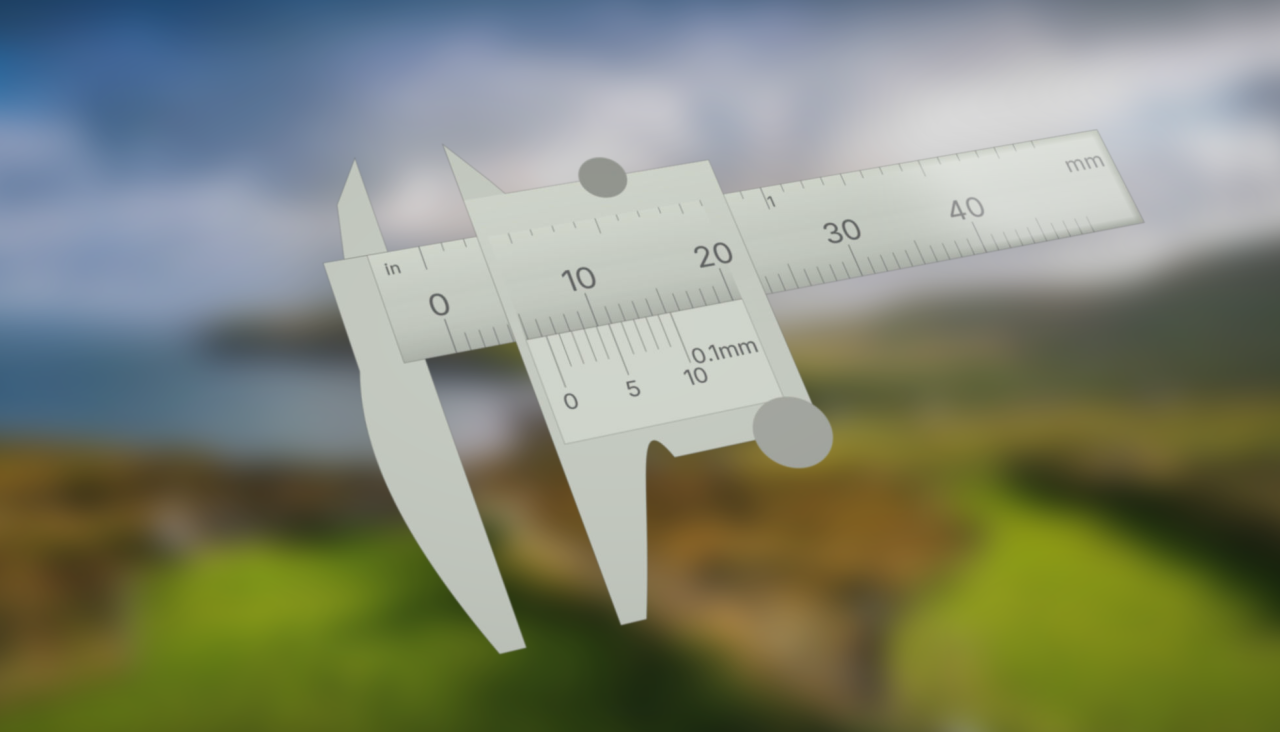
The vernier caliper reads mm 6.3
